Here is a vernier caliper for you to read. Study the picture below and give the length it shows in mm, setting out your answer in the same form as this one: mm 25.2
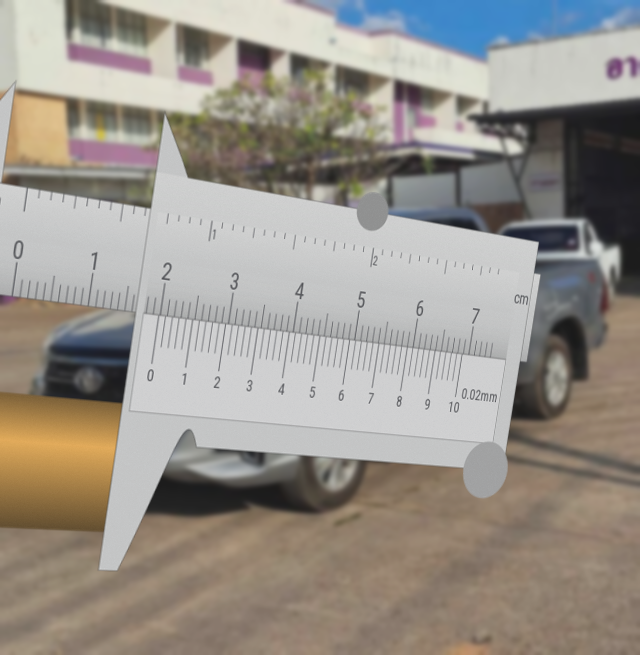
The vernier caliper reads mm 19.8
